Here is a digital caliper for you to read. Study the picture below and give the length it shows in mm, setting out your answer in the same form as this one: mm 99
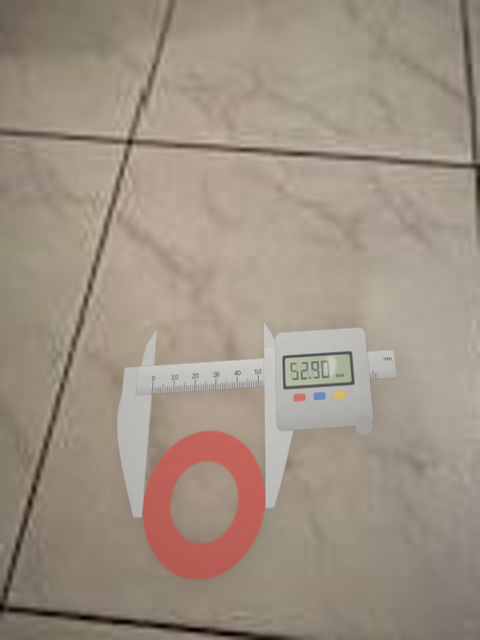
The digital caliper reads mm 52.90
